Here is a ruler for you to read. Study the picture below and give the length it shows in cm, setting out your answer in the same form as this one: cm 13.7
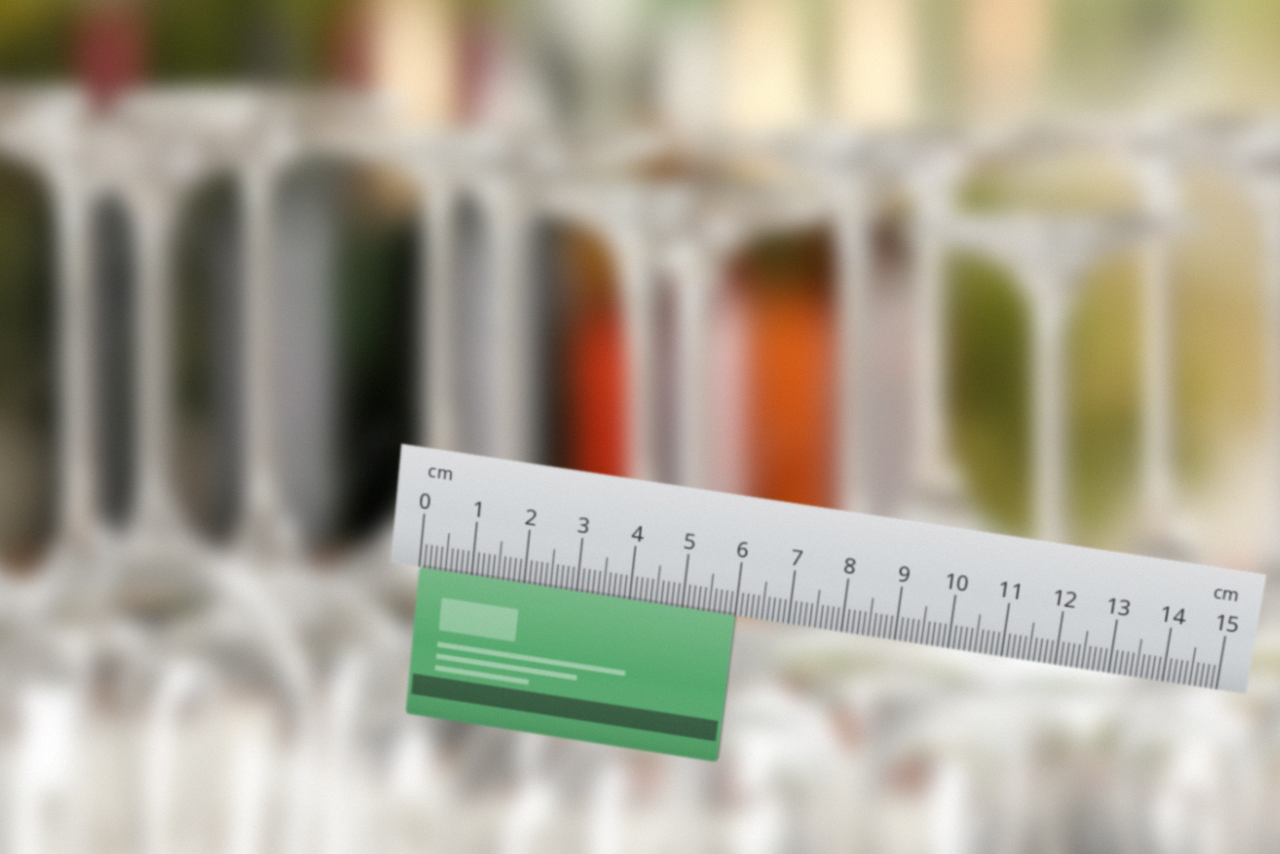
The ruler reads cm 6
